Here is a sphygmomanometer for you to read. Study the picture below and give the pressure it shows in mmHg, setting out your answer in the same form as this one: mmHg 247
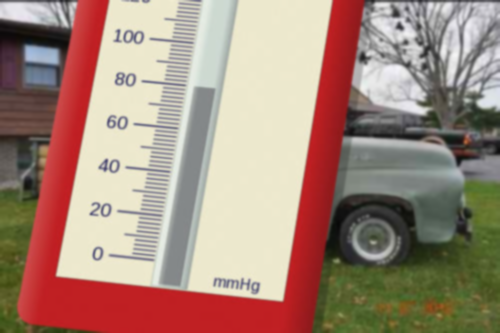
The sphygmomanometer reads mmHg 80
